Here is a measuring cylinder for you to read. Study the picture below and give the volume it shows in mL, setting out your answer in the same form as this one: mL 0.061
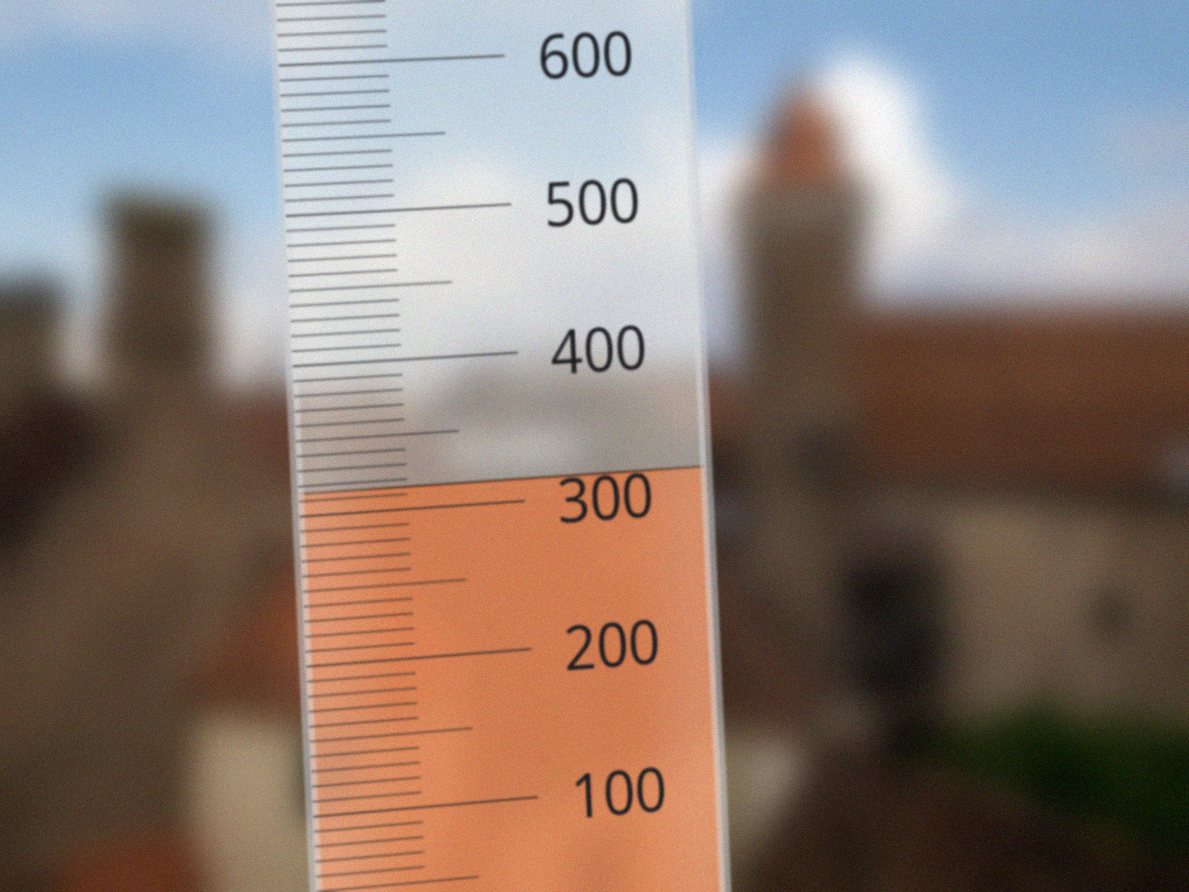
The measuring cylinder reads mL 315
